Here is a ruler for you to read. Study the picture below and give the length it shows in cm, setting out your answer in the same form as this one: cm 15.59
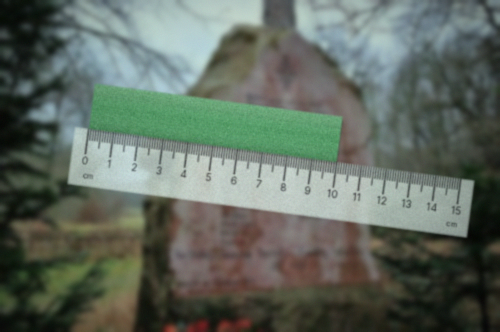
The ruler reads cm 10
